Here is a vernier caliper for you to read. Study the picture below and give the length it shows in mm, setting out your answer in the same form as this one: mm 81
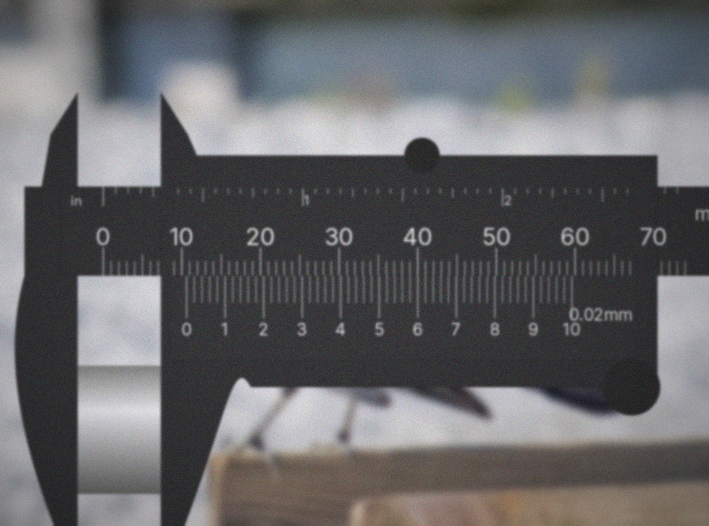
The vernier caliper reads mm 10.6
